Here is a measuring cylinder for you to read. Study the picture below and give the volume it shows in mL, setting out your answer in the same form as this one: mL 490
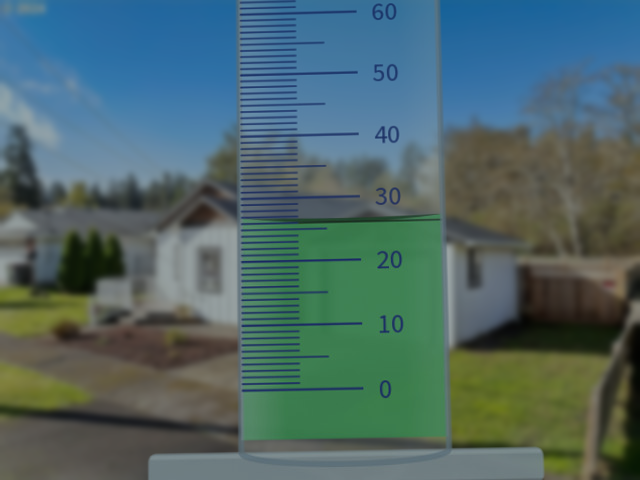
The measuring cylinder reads mL 26
